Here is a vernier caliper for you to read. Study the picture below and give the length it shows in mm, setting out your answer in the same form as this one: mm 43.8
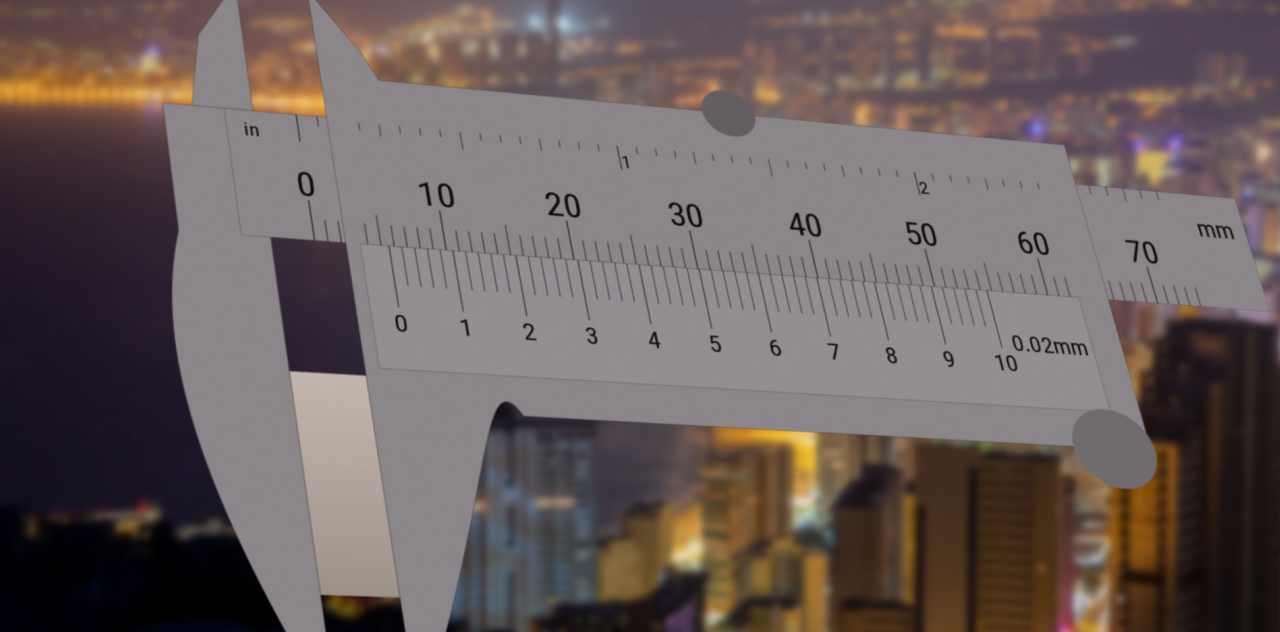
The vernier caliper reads mm 5.6
